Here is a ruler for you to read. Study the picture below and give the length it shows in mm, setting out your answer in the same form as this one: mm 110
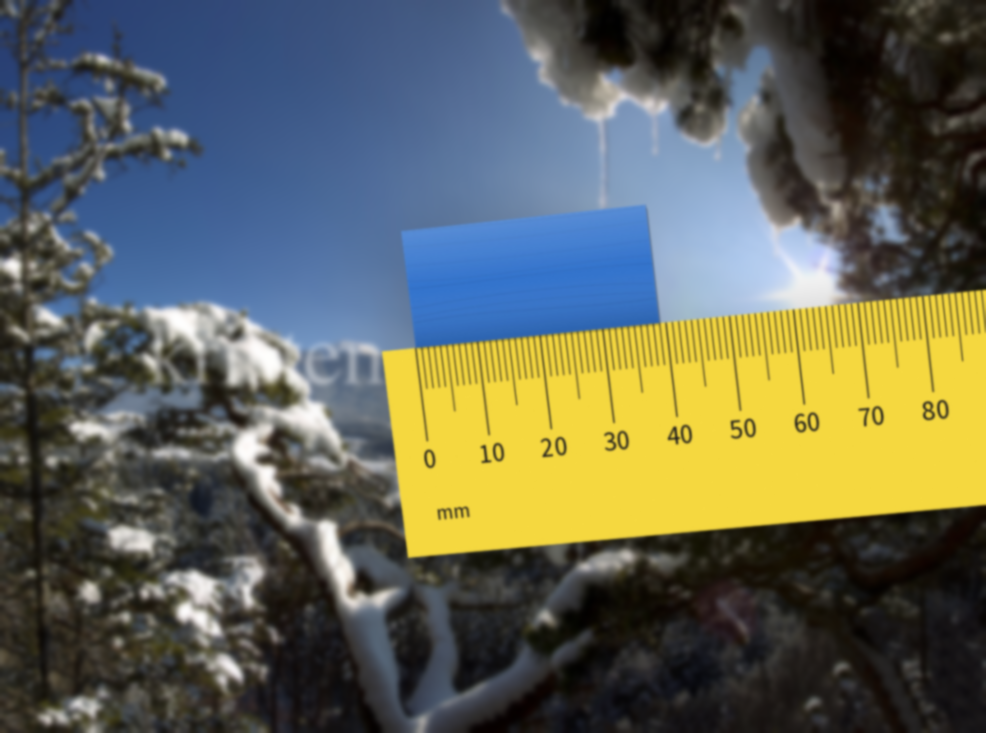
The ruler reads mm 39
